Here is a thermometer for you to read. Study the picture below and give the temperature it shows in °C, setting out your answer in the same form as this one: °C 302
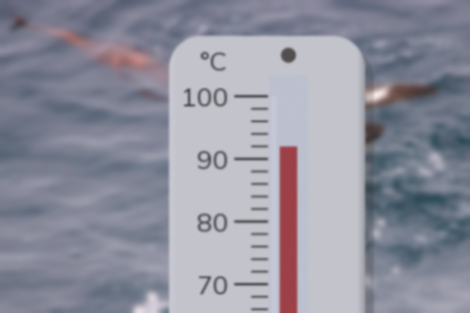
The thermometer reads °C 92
